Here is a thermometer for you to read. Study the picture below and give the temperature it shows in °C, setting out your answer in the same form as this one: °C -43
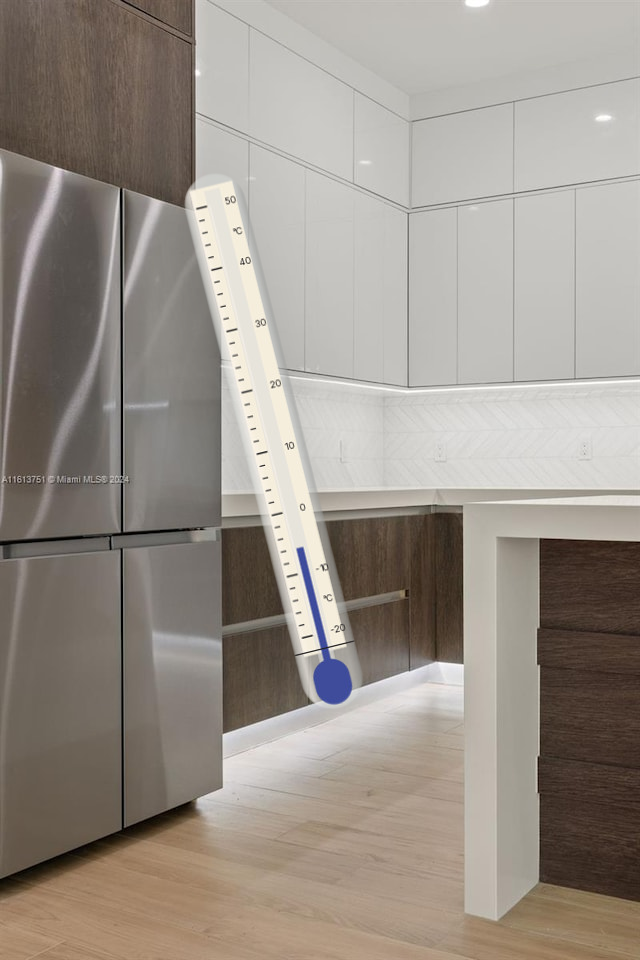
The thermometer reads °C -6
